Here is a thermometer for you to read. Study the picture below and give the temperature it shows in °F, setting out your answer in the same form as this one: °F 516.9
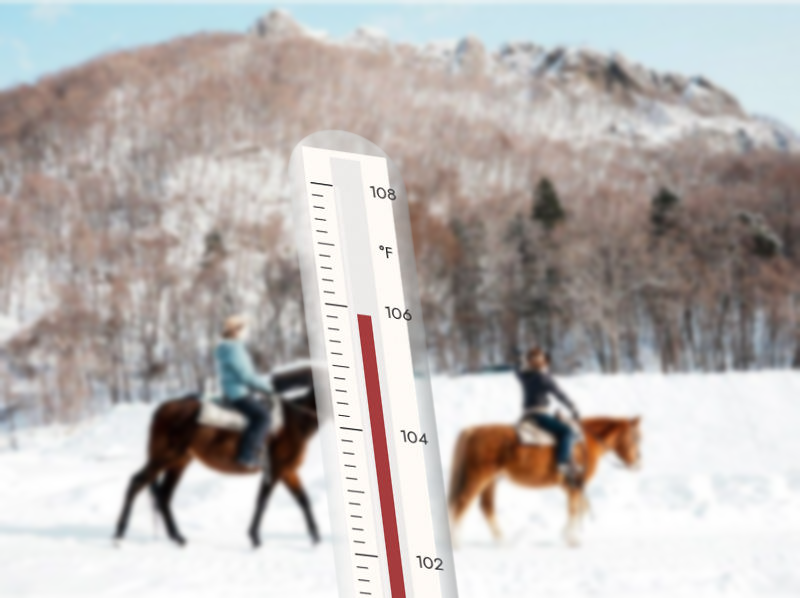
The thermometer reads °F 105.9
